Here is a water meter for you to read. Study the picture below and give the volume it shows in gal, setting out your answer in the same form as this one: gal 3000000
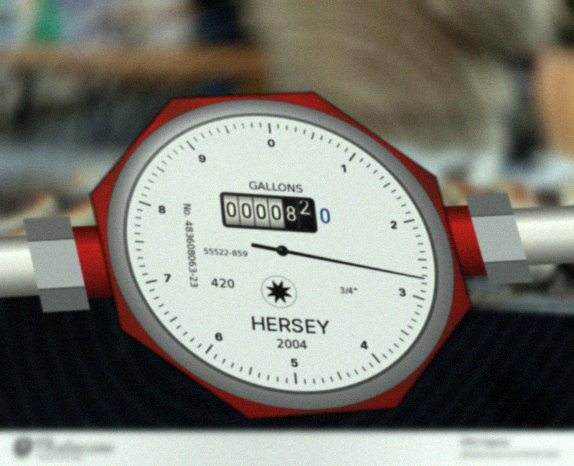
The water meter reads gal 822.7
